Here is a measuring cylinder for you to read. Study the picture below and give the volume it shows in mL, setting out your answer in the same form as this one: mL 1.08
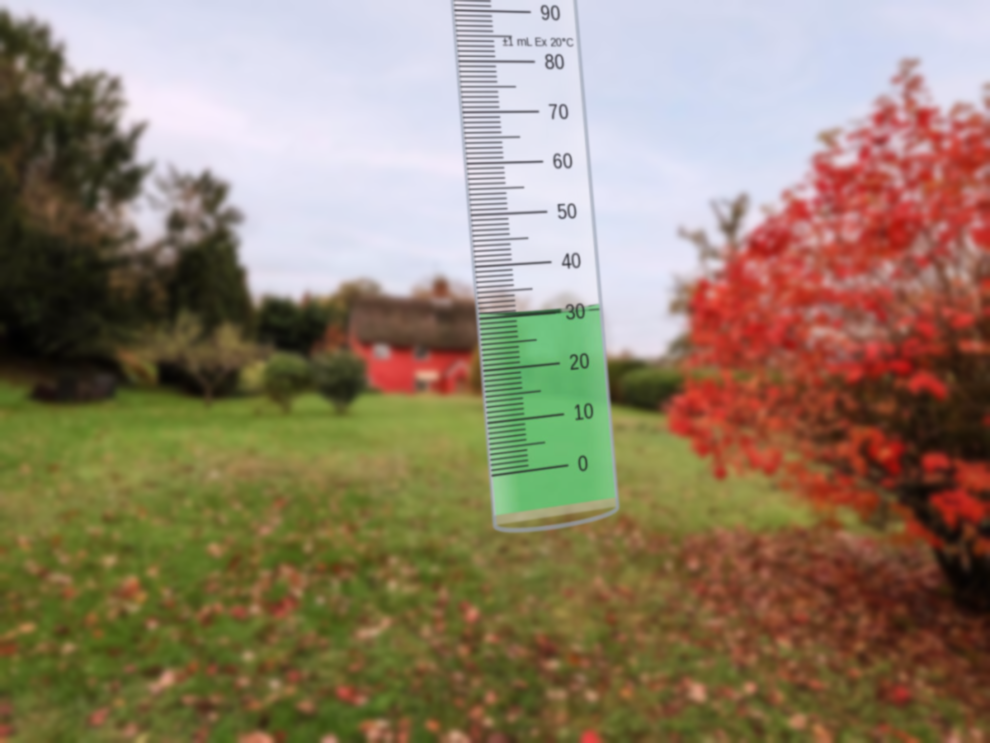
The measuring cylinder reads mL 30
